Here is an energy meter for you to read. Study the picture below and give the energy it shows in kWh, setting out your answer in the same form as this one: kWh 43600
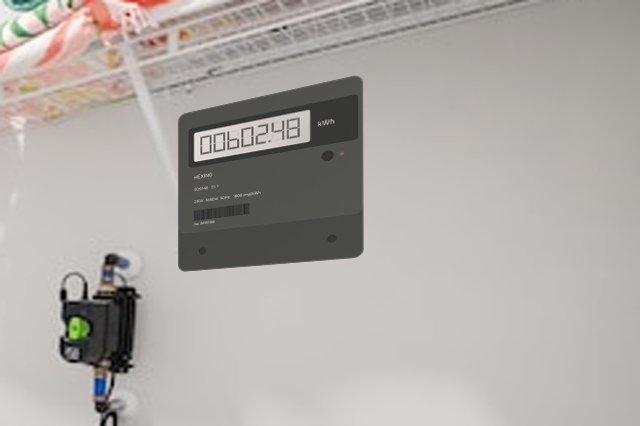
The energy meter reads kWh 602.48
